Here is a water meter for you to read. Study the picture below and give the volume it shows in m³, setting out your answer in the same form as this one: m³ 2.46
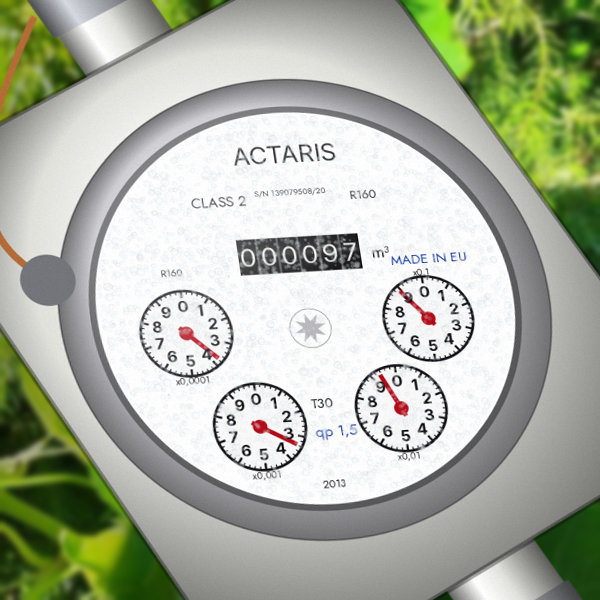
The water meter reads m³ 97.8933
